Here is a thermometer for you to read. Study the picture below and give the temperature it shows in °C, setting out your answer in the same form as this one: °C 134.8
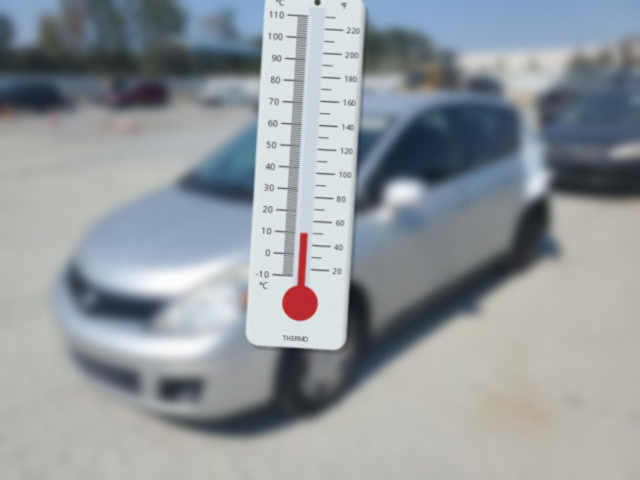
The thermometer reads °C 10
